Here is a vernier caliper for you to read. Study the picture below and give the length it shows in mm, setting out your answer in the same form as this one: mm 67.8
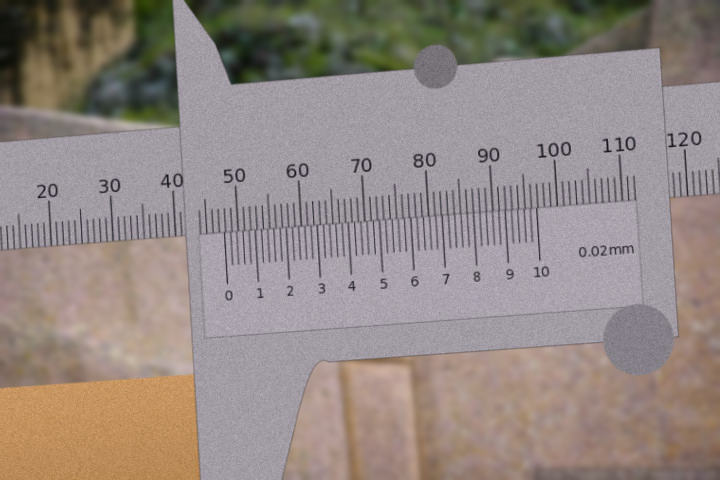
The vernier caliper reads mm 47.8
